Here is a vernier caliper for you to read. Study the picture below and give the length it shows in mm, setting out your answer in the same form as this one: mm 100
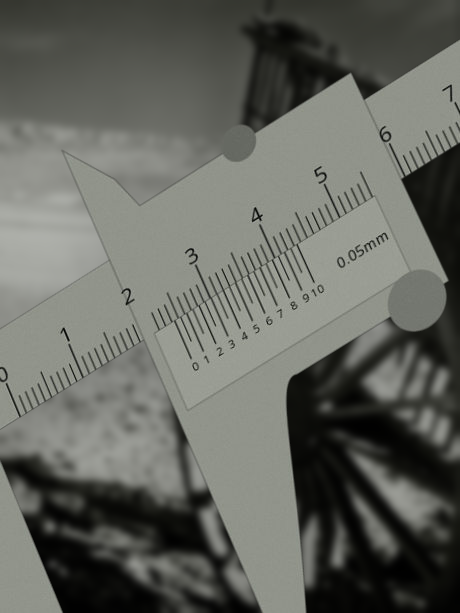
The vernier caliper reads mm 24.4
